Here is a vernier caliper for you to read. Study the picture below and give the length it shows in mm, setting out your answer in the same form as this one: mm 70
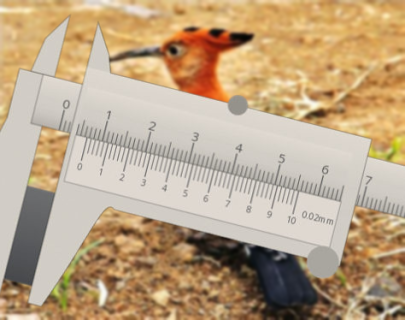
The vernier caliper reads mm 6.5
